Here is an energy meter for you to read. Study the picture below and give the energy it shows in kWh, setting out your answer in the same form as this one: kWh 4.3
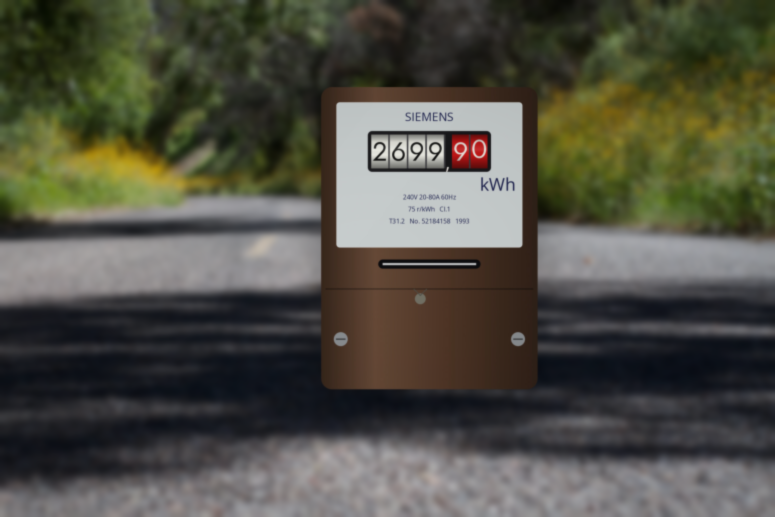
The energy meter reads kWh 2699.90
